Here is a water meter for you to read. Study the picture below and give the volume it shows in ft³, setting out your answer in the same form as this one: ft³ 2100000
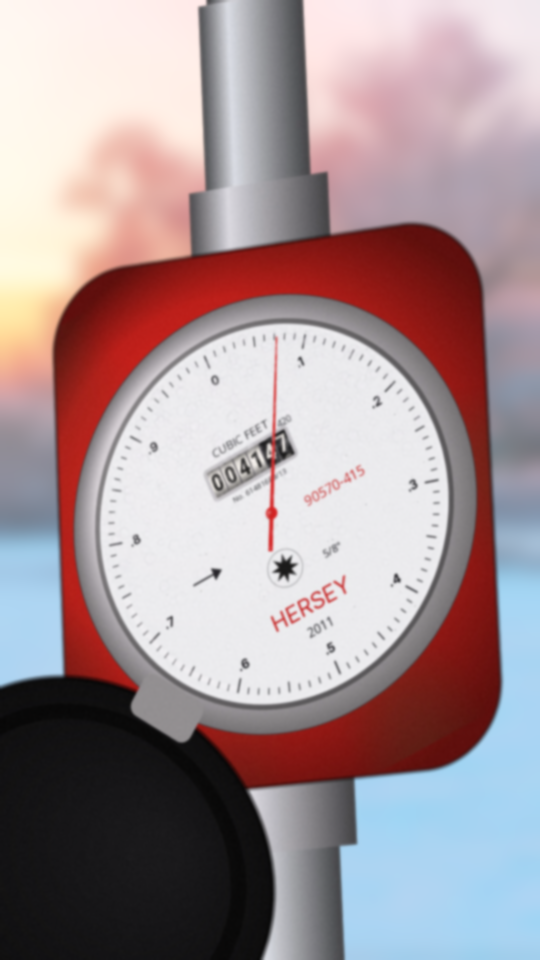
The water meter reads ft³ 4147.07
